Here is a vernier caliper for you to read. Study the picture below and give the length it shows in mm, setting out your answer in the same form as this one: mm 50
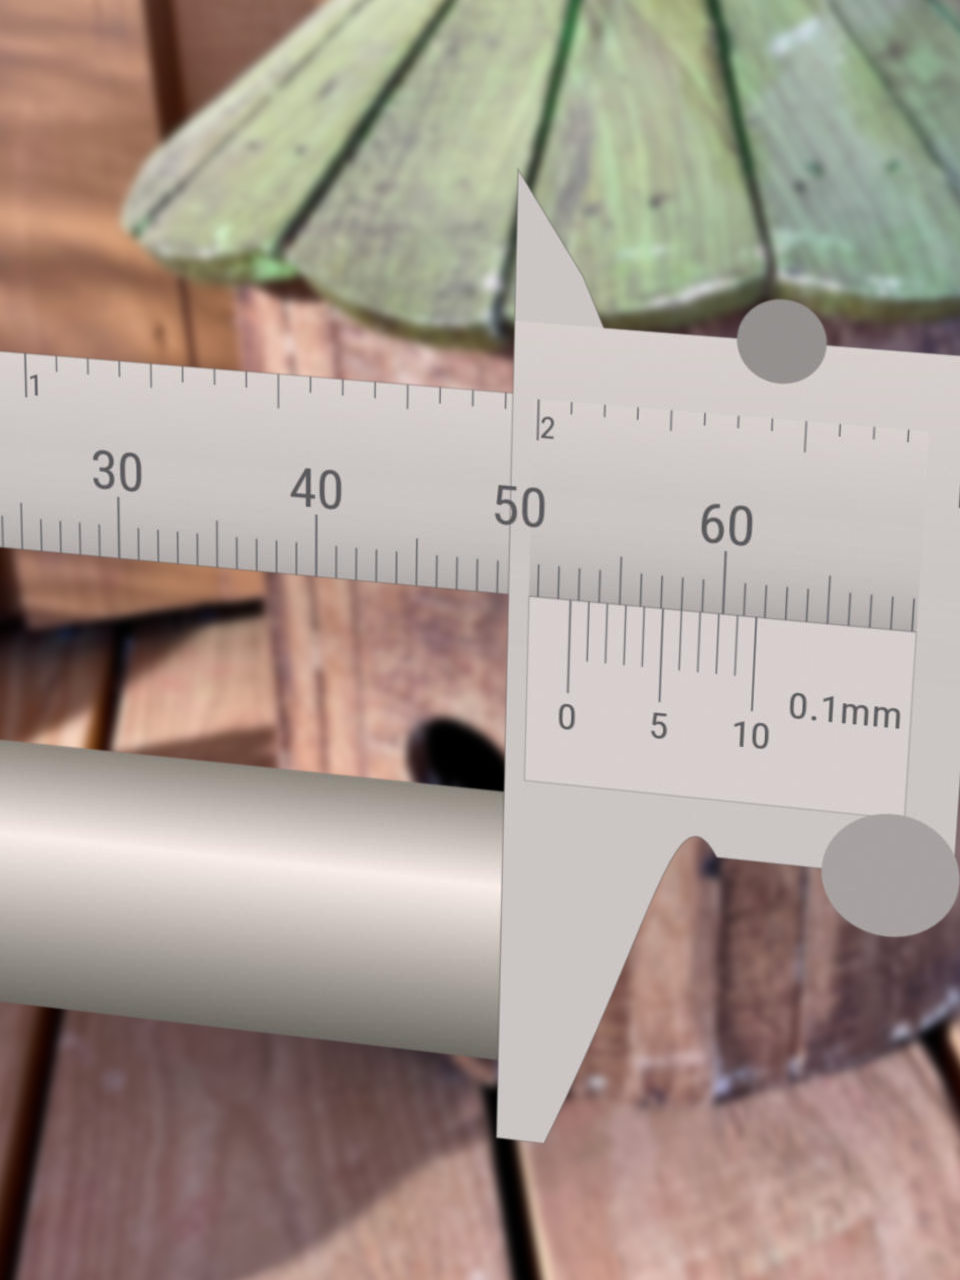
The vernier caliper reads mm 52.6
